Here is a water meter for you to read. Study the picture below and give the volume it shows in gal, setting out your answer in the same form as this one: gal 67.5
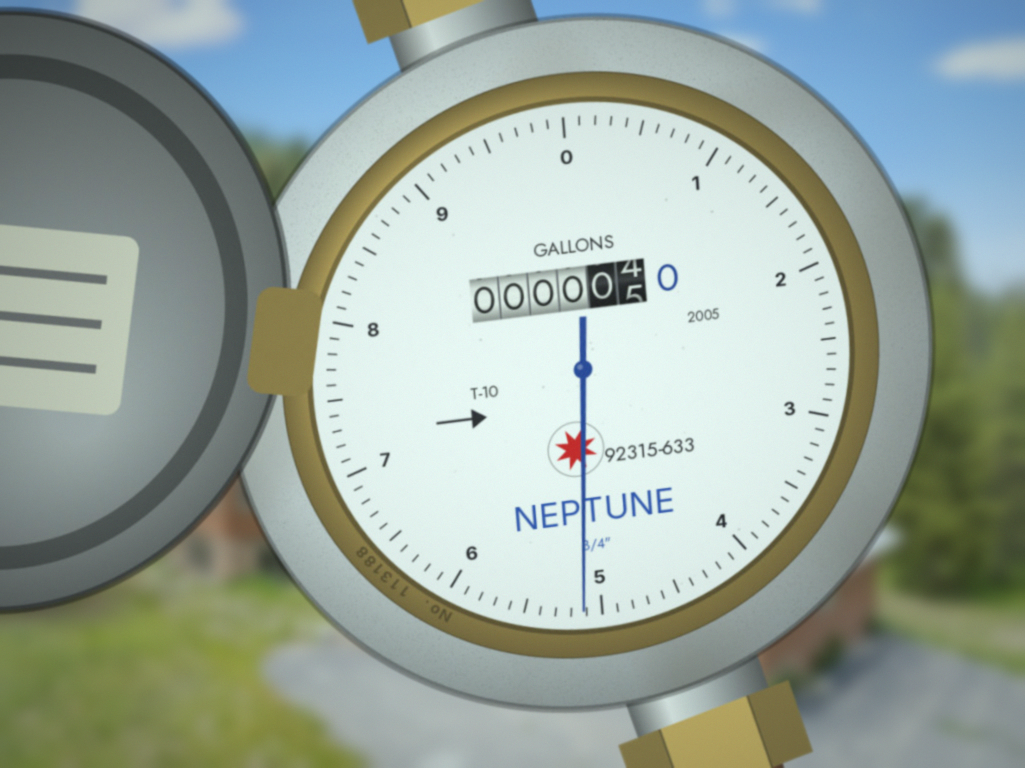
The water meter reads gal 45.1
